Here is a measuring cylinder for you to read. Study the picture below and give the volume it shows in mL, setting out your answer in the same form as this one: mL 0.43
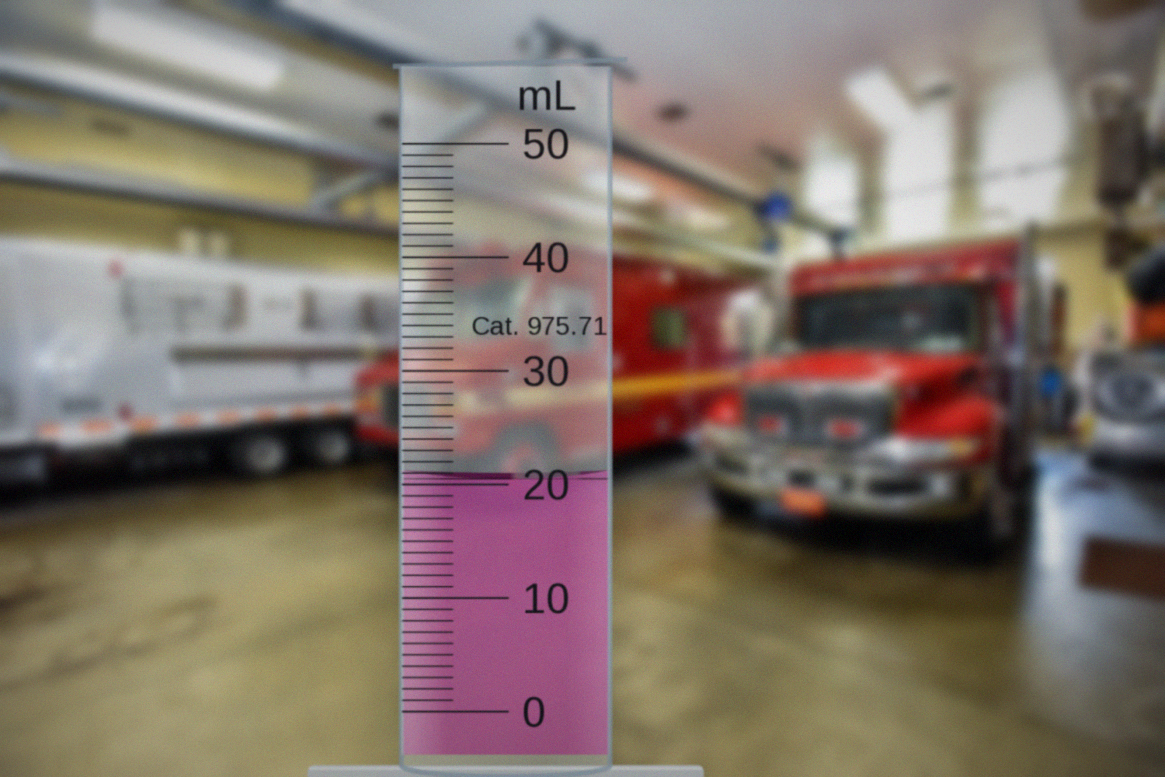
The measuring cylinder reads mL 20.5
